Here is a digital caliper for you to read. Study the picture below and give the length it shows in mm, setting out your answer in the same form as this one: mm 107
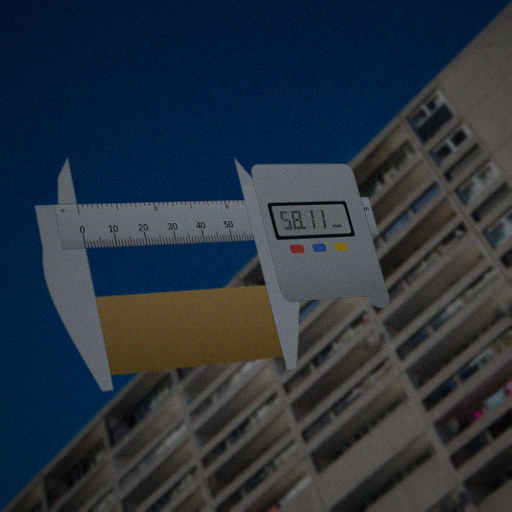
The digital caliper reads mm 58.11
